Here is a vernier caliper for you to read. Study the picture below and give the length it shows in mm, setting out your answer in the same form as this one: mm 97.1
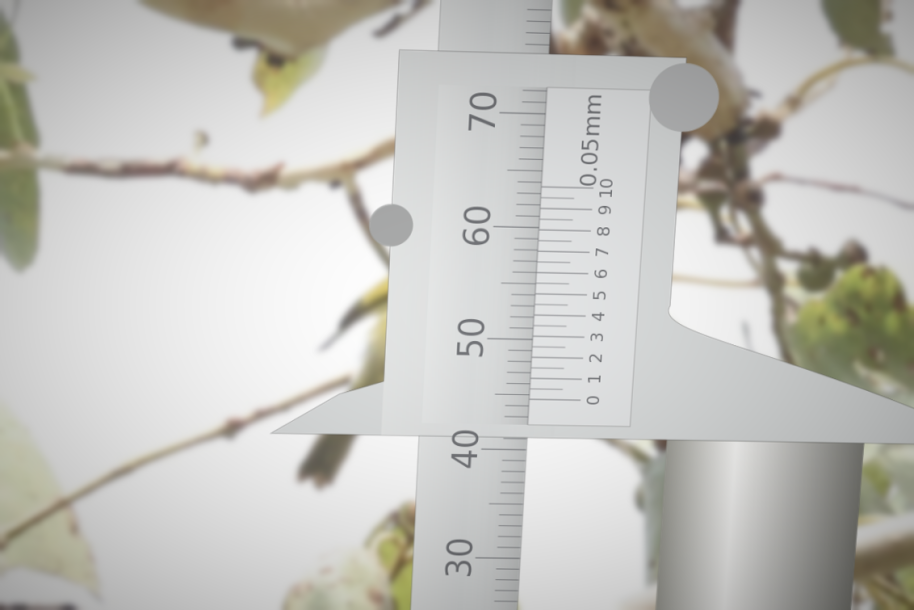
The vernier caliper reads mm 44.6
